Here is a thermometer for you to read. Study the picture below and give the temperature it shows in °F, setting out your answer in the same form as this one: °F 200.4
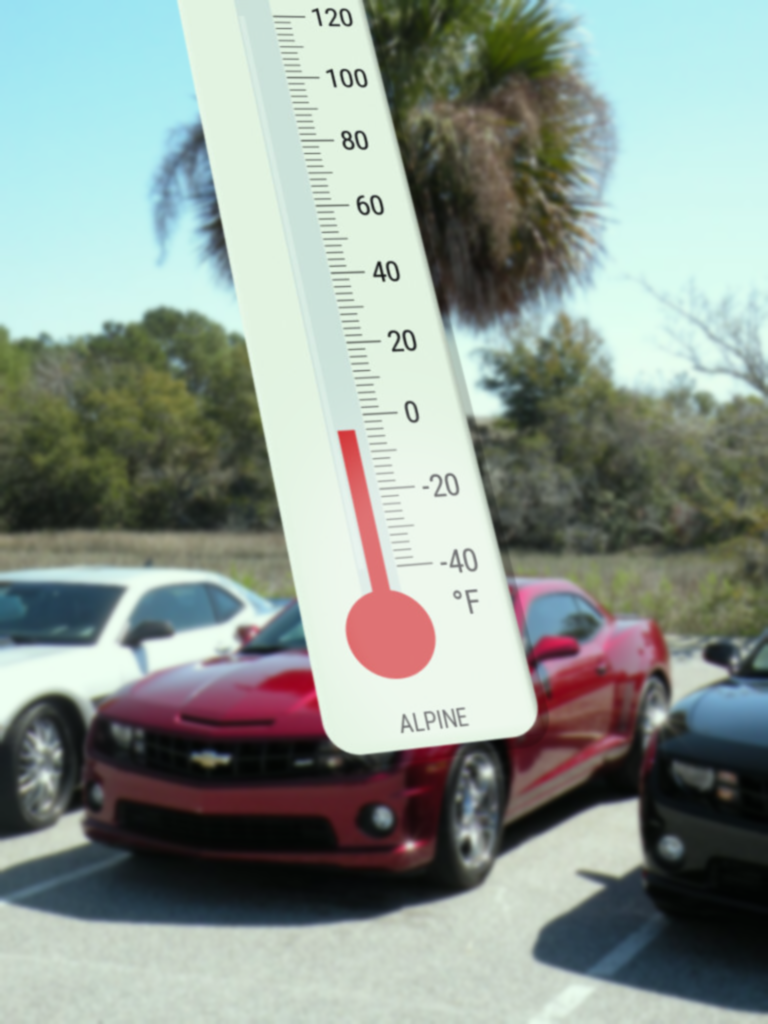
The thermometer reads °F -4
